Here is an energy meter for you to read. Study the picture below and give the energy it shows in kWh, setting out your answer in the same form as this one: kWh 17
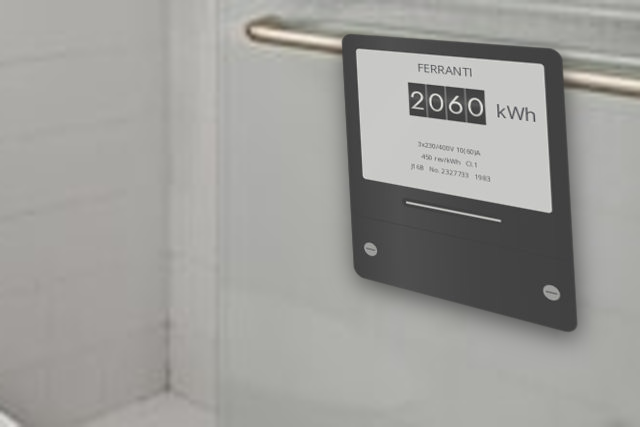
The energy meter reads kWh 2060
